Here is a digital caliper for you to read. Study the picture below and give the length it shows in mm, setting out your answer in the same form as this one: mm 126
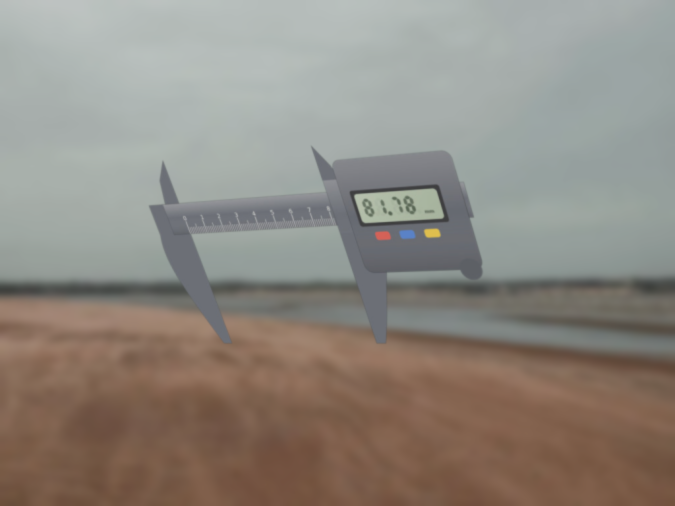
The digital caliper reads mm 81.78
